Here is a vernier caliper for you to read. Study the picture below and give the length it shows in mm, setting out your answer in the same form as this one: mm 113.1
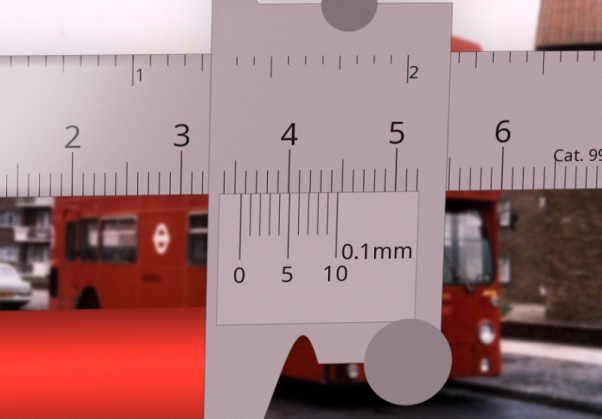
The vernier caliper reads mm 35.6
